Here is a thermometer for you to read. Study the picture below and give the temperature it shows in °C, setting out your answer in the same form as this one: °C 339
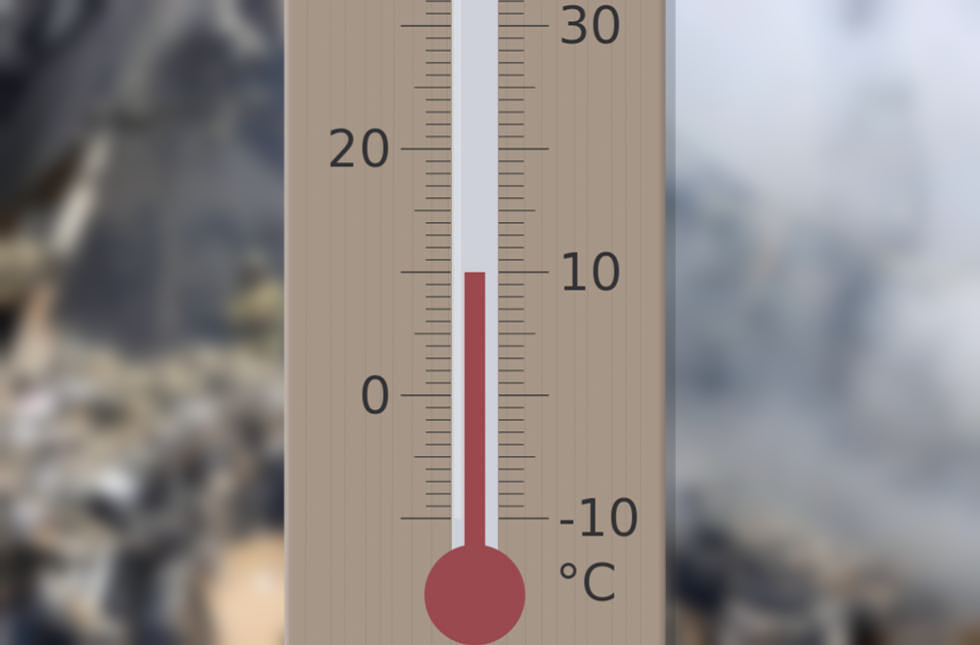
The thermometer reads °C 10
